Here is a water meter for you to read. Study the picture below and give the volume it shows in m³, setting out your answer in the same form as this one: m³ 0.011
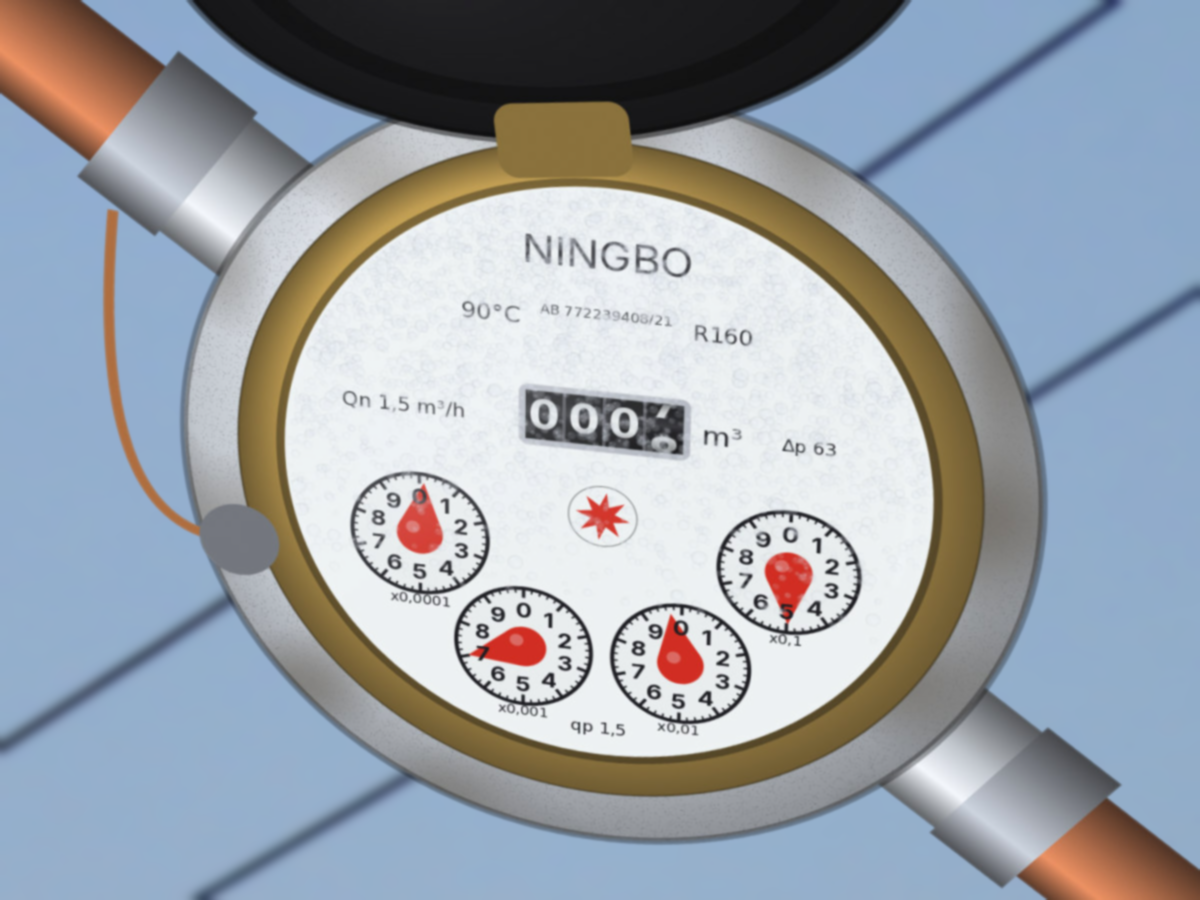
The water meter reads m³ 7.4970
